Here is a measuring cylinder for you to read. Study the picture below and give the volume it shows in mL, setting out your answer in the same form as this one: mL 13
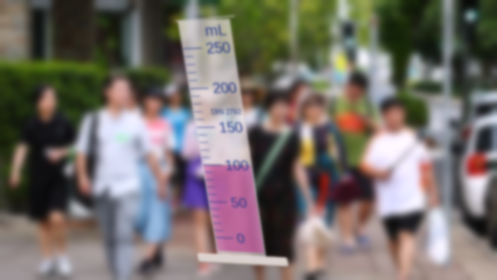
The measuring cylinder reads mL 100
